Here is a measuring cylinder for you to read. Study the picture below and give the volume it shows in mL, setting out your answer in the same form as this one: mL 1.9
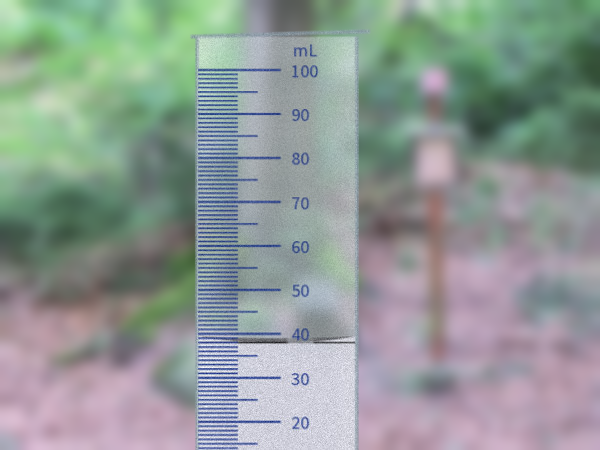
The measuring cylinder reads mL 38
